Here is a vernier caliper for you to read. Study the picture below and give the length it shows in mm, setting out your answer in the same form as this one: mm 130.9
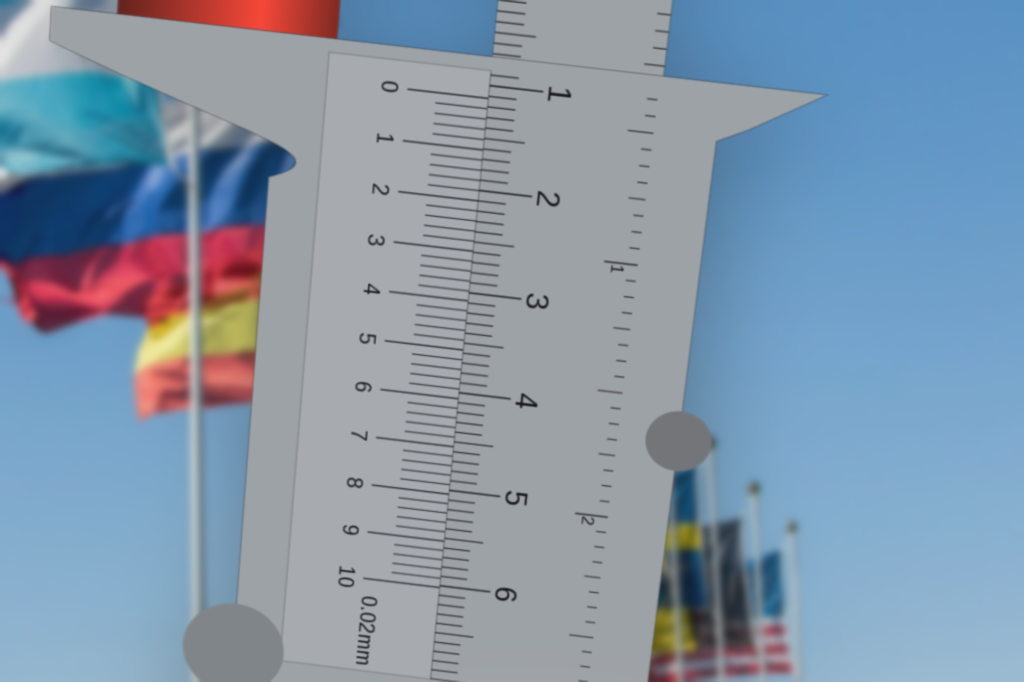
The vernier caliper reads mm 11.2
